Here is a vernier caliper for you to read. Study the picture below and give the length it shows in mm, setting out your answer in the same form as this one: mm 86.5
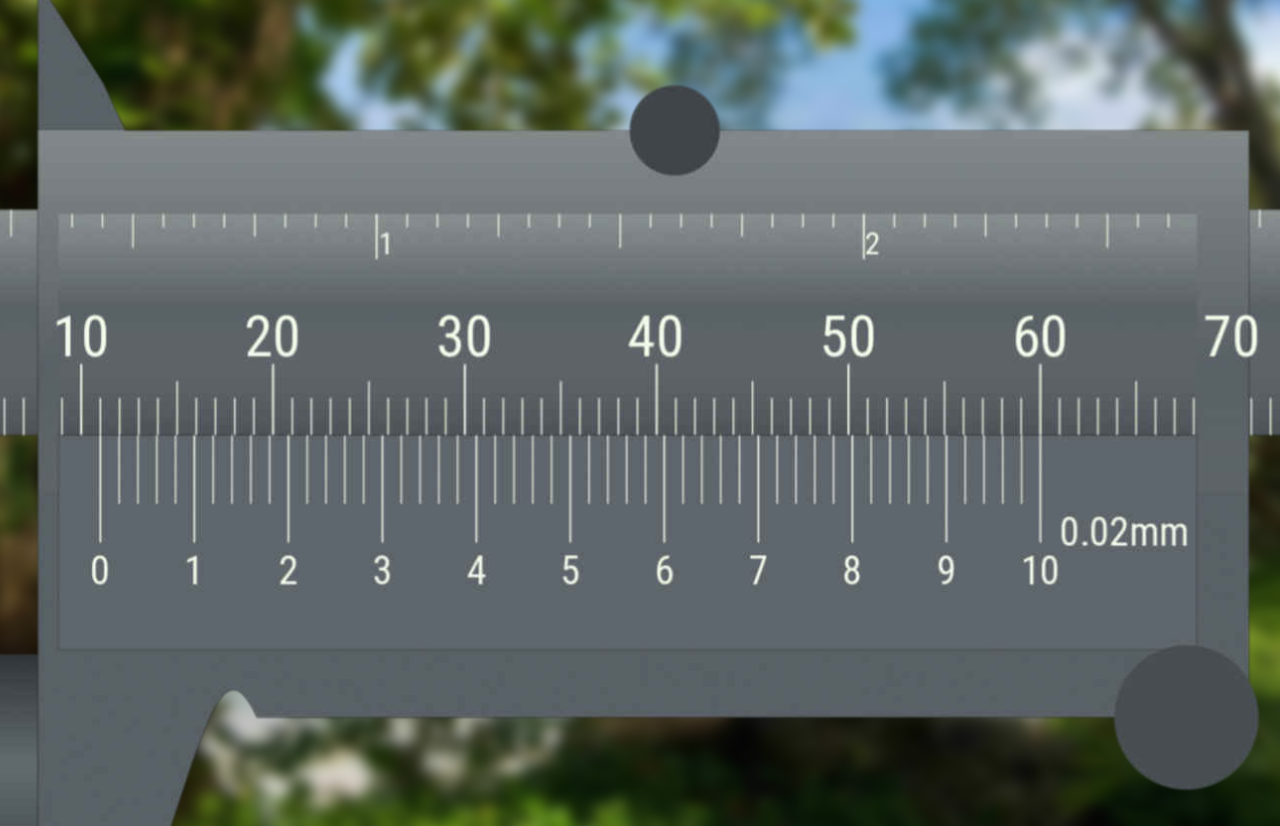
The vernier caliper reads mm 11.0
